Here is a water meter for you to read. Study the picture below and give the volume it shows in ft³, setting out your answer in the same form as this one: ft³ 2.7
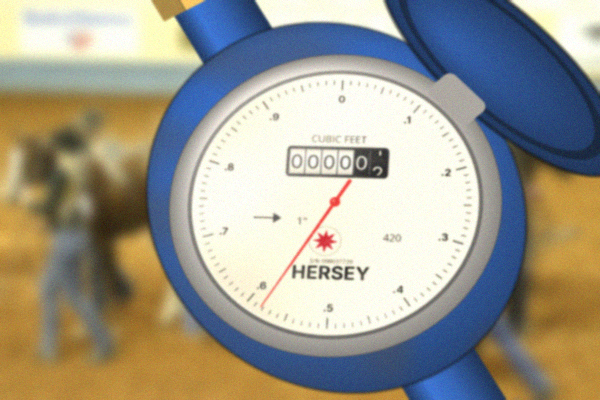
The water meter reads ft³ 1.58
